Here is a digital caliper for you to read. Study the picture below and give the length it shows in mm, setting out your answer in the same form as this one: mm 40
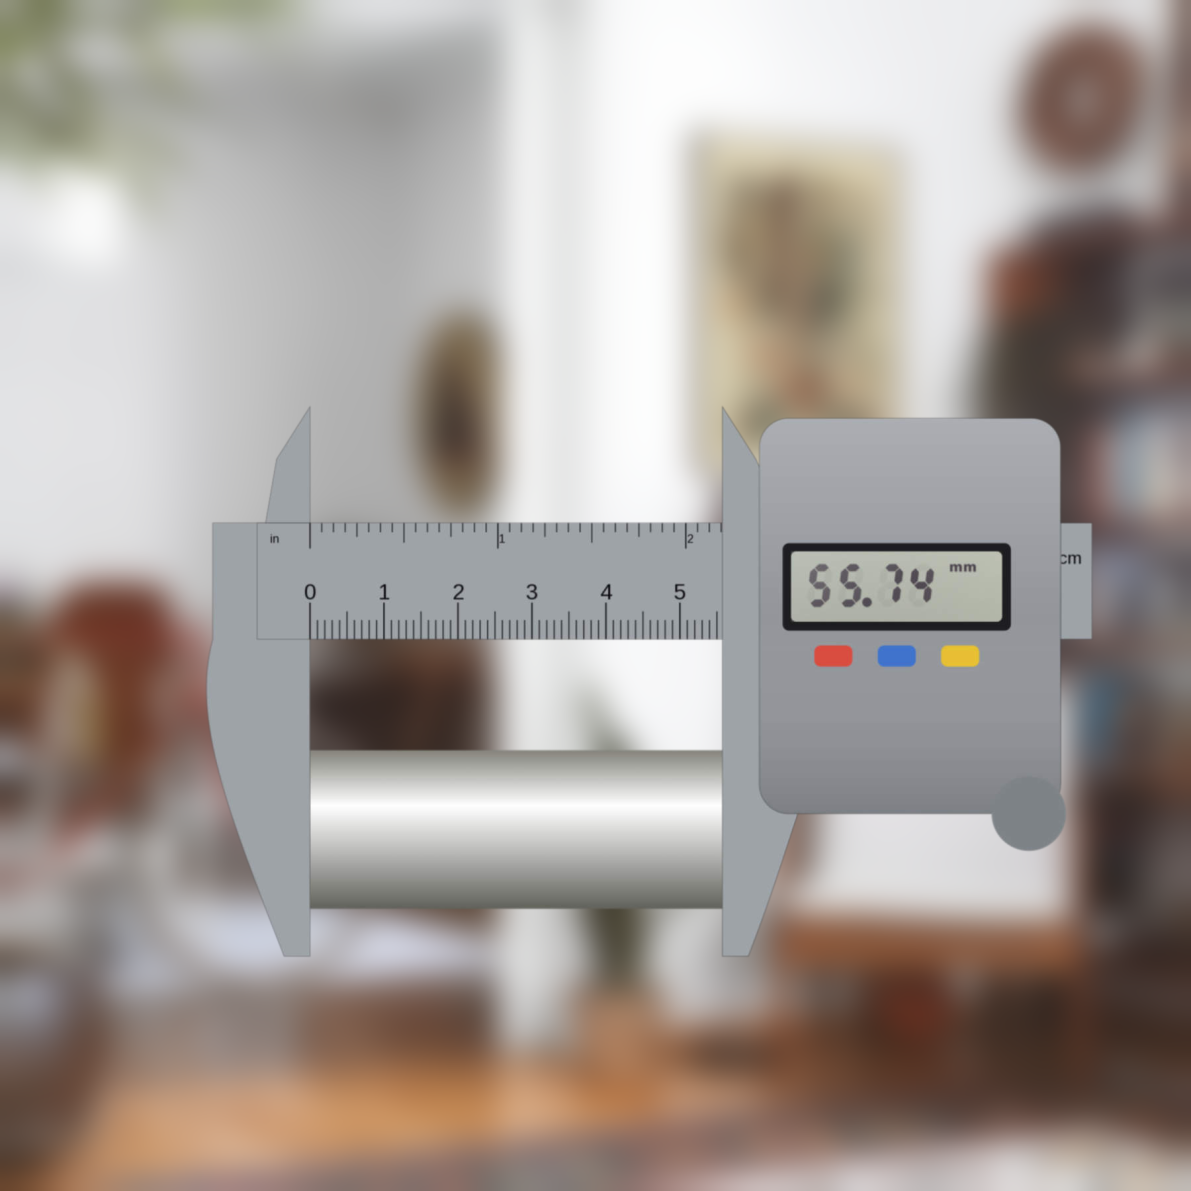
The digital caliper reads mm 55.74
